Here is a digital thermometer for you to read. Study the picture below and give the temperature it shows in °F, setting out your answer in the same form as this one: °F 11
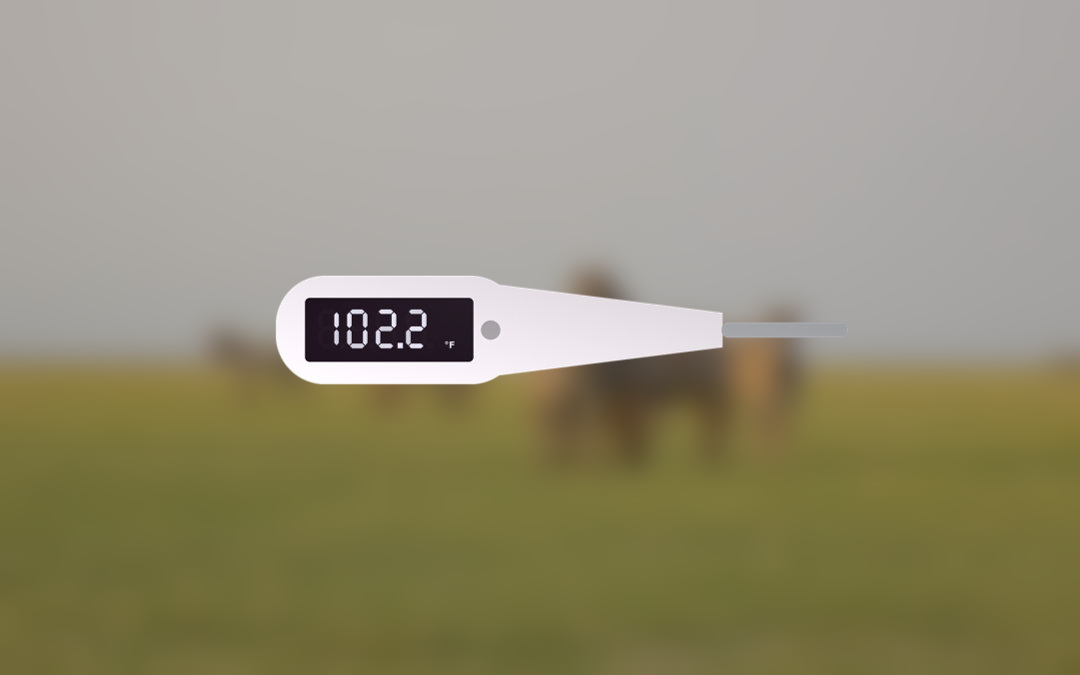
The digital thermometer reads °F 102.2
